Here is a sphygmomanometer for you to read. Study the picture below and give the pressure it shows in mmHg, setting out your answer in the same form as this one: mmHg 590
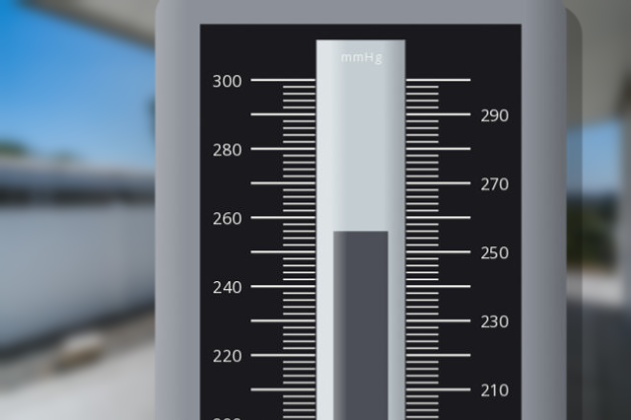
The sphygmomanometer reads mmHg 256
